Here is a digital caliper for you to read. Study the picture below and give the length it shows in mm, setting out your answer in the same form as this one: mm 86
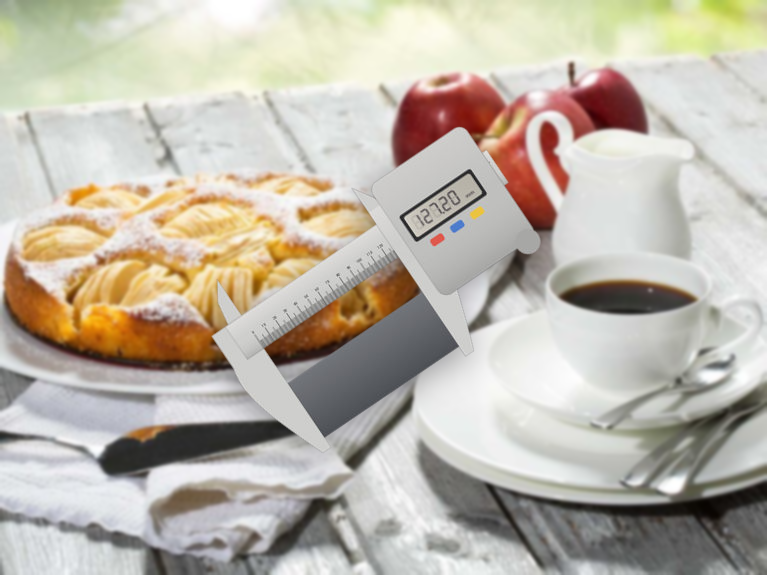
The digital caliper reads mm 127.20
